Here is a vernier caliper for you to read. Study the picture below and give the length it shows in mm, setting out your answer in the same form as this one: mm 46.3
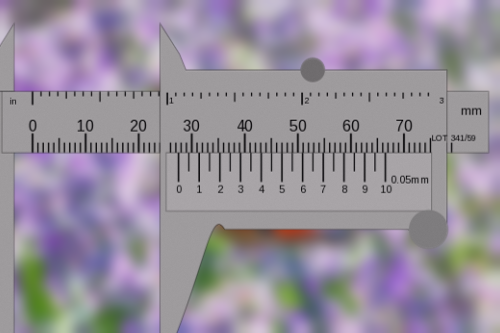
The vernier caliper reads mm 27.5
